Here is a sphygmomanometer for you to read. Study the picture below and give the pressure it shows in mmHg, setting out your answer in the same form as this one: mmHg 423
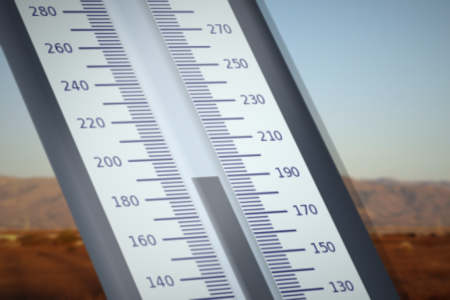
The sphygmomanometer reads mmHg 190
